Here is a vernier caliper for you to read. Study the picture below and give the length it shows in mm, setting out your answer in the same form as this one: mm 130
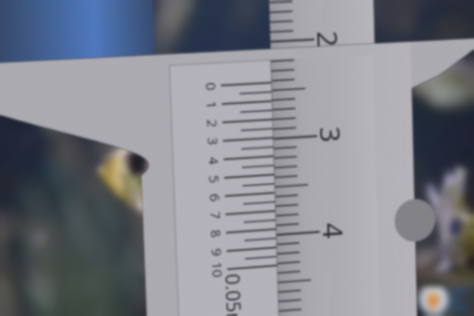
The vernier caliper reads mm 24.2
